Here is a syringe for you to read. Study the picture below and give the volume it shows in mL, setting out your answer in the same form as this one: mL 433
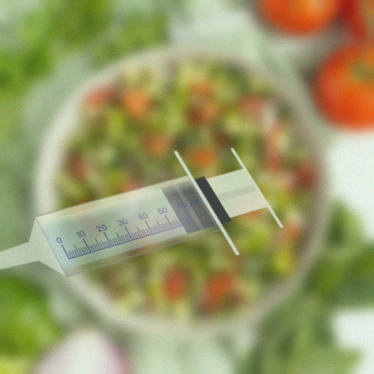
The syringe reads mL 55
